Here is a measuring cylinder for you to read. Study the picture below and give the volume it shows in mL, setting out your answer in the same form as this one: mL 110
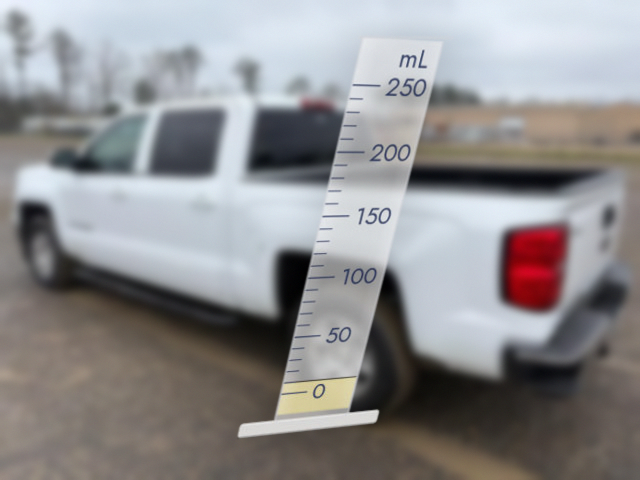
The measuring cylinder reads mL 10
